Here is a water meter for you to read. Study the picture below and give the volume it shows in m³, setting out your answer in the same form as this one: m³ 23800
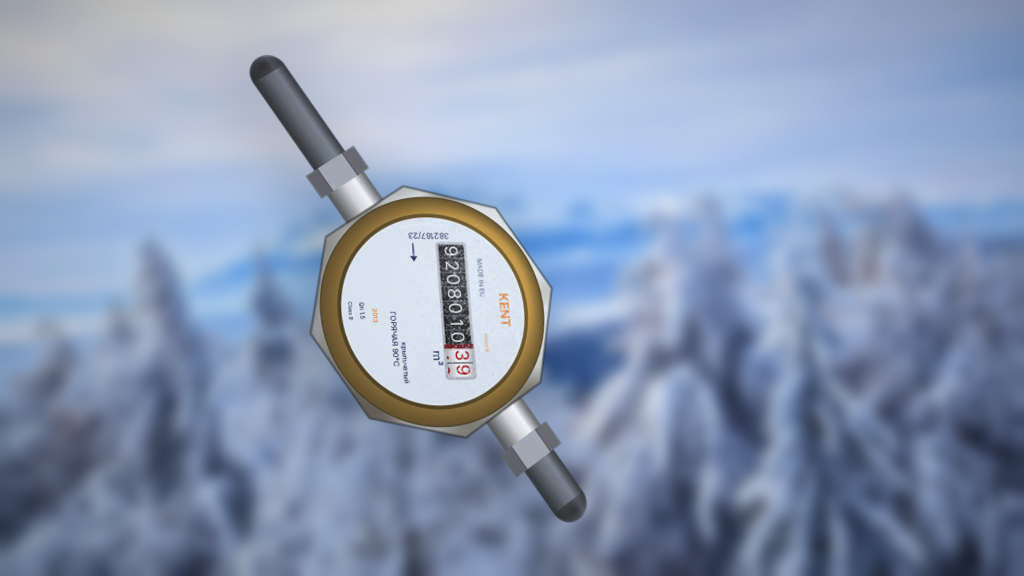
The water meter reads m³ 9208010.39
